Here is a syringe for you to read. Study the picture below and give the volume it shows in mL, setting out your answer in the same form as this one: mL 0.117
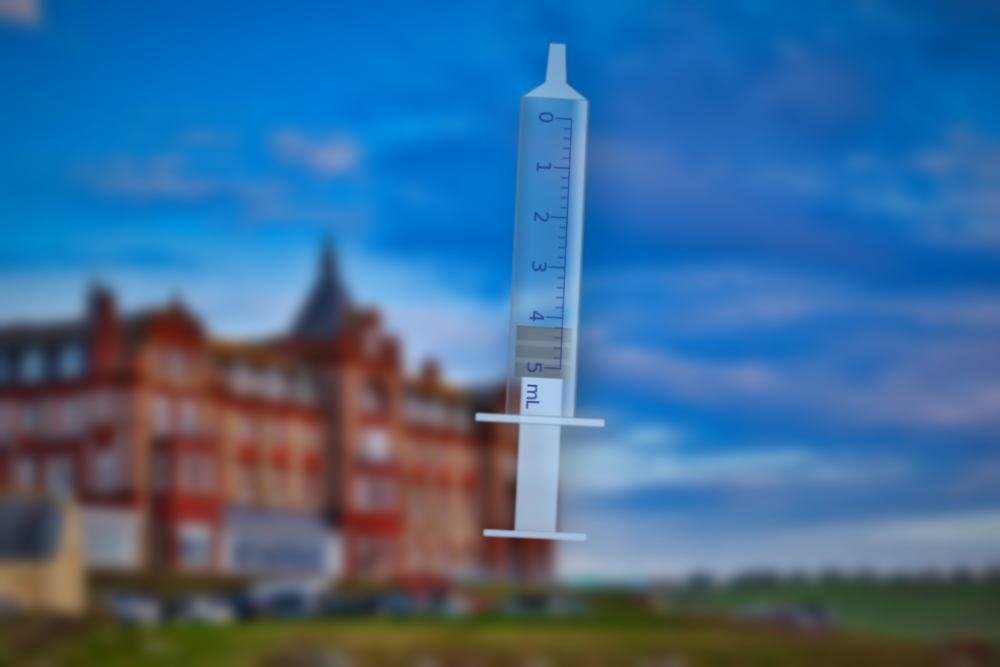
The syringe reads mL 4.2
